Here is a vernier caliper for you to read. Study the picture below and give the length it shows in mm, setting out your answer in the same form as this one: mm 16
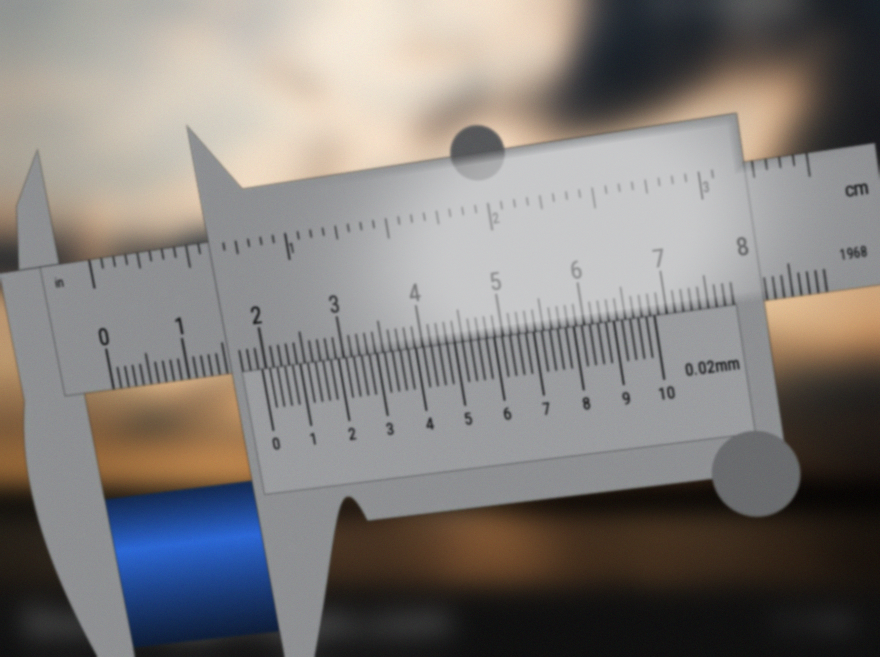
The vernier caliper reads mm 19.5
